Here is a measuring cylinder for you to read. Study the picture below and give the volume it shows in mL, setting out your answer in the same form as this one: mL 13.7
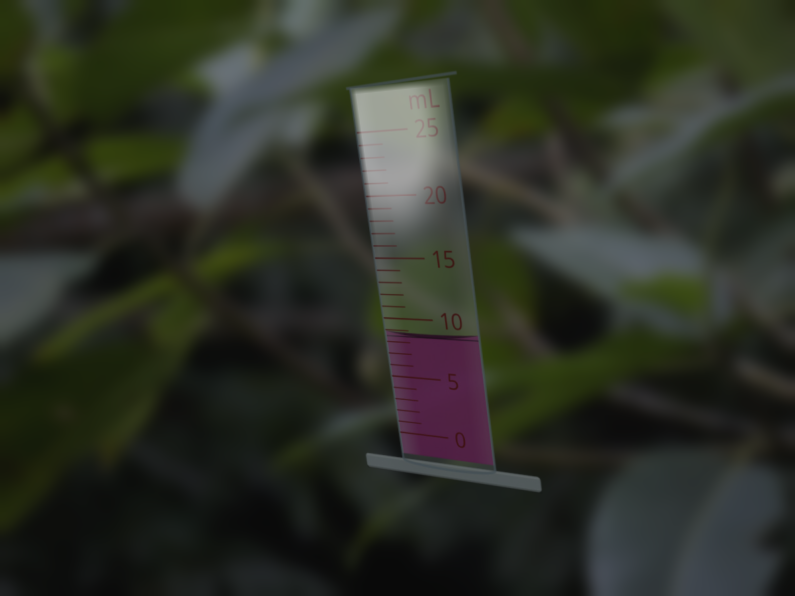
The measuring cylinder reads mL 8.5
